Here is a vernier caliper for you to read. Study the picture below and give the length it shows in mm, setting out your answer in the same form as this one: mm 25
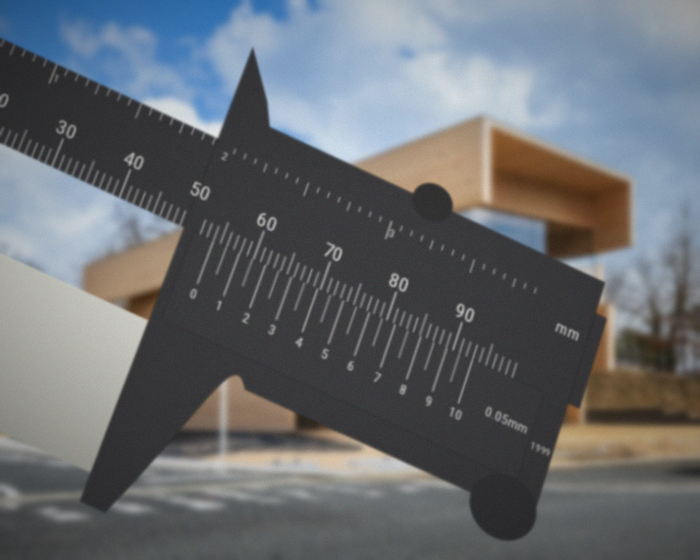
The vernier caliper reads mm 54.0
